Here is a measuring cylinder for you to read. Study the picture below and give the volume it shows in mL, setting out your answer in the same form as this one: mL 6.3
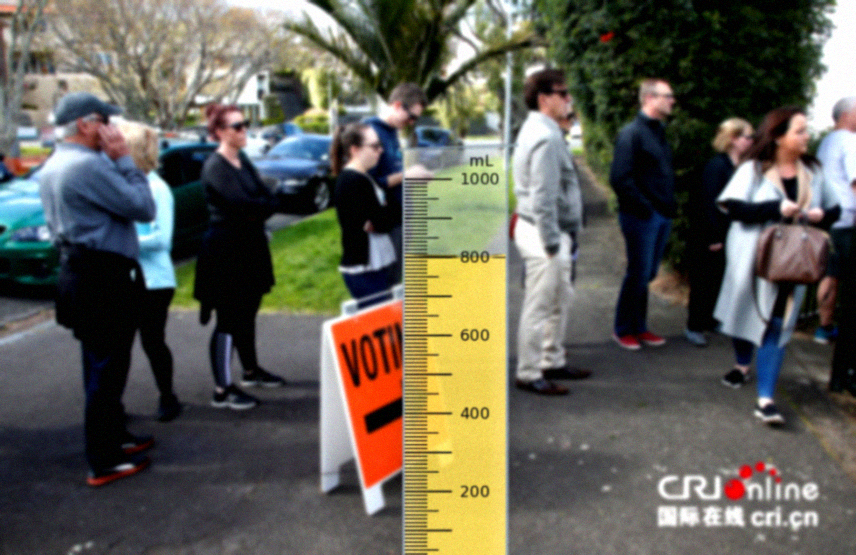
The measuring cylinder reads mL 800
